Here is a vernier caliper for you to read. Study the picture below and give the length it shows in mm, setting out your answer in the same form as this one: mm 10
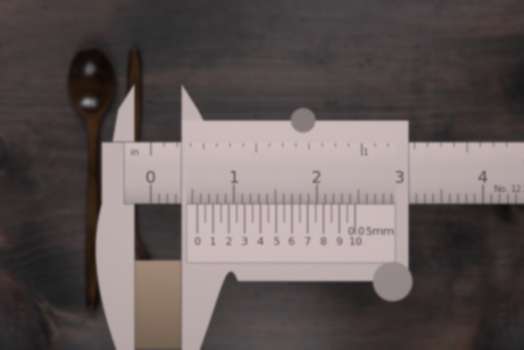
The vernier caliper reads mm 5.6
